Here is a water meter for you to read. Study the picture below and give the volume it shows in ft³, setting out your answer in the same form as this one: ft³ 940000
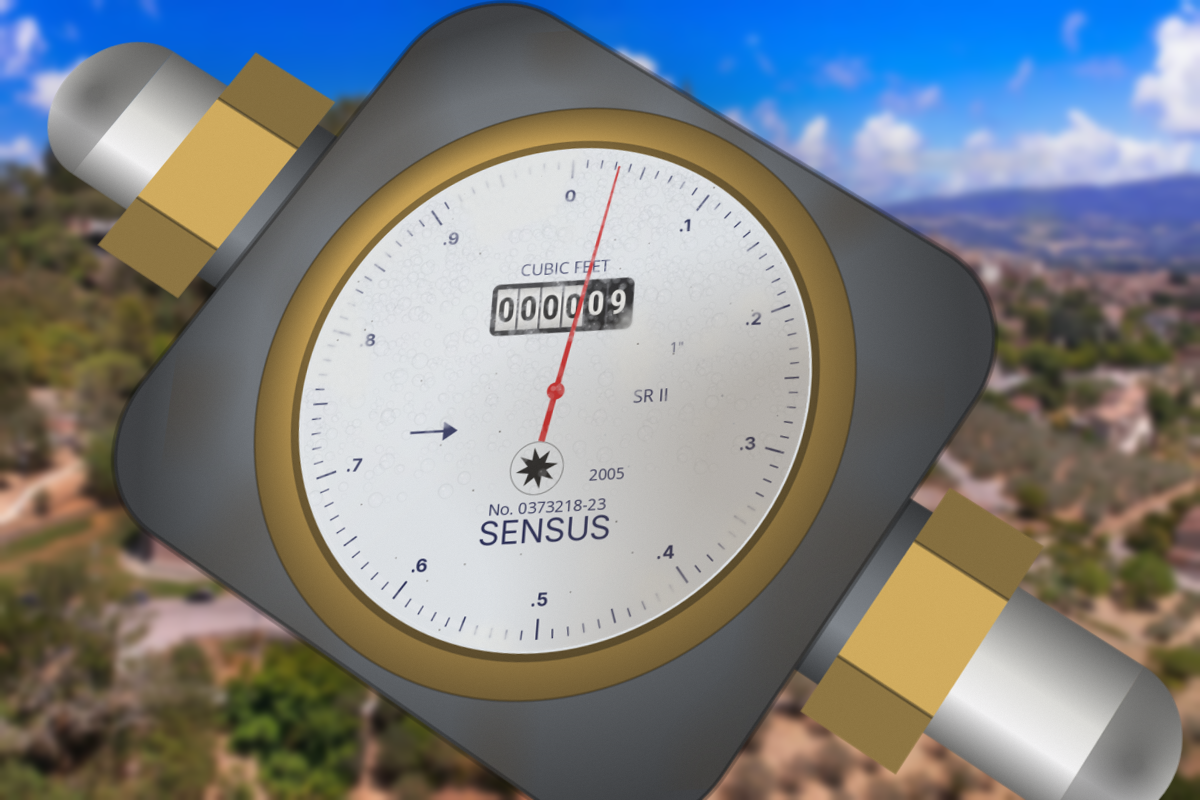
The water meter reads ft³ 9.03
